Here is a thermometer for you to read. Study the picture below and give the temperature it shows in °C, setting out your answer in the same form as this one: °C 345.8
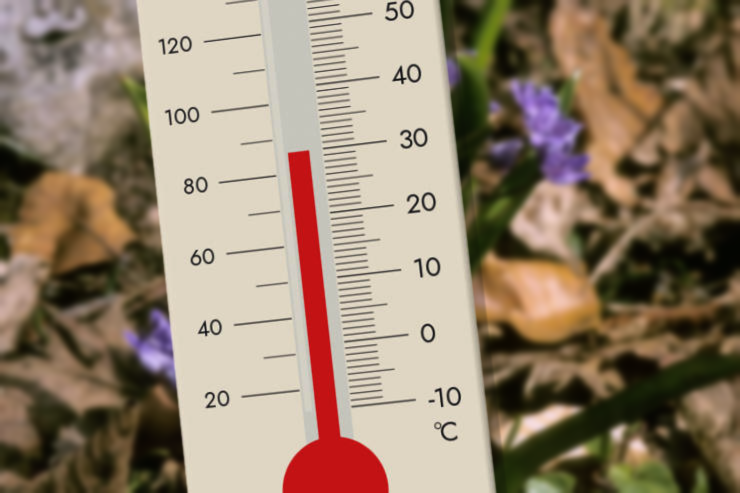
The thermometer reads °C 30
